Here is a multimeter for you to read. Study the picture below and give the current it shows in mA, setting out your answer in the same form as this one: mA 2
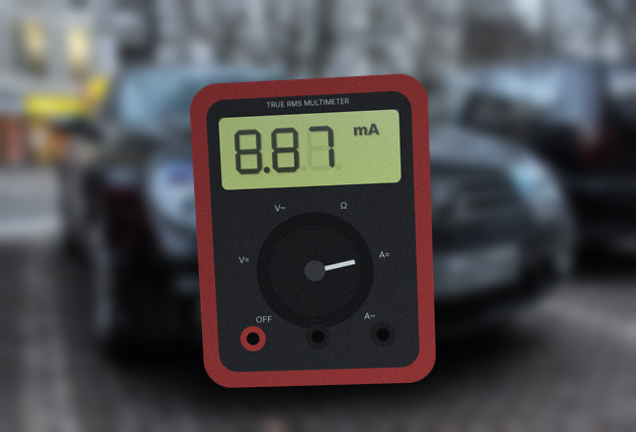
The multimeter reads mA 8.87
